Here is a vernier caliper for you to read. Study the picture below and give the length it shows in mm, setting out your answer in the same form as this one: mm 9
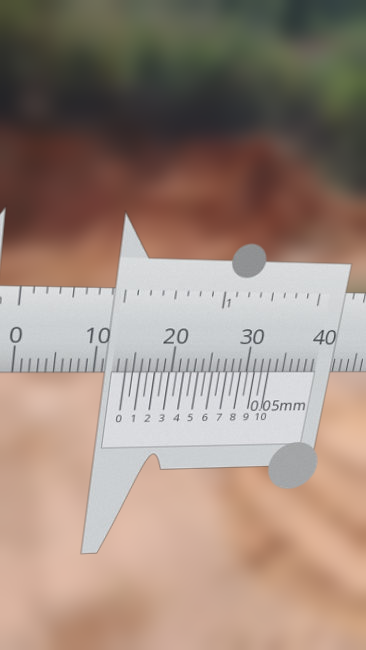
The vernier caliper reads mm 14.0
